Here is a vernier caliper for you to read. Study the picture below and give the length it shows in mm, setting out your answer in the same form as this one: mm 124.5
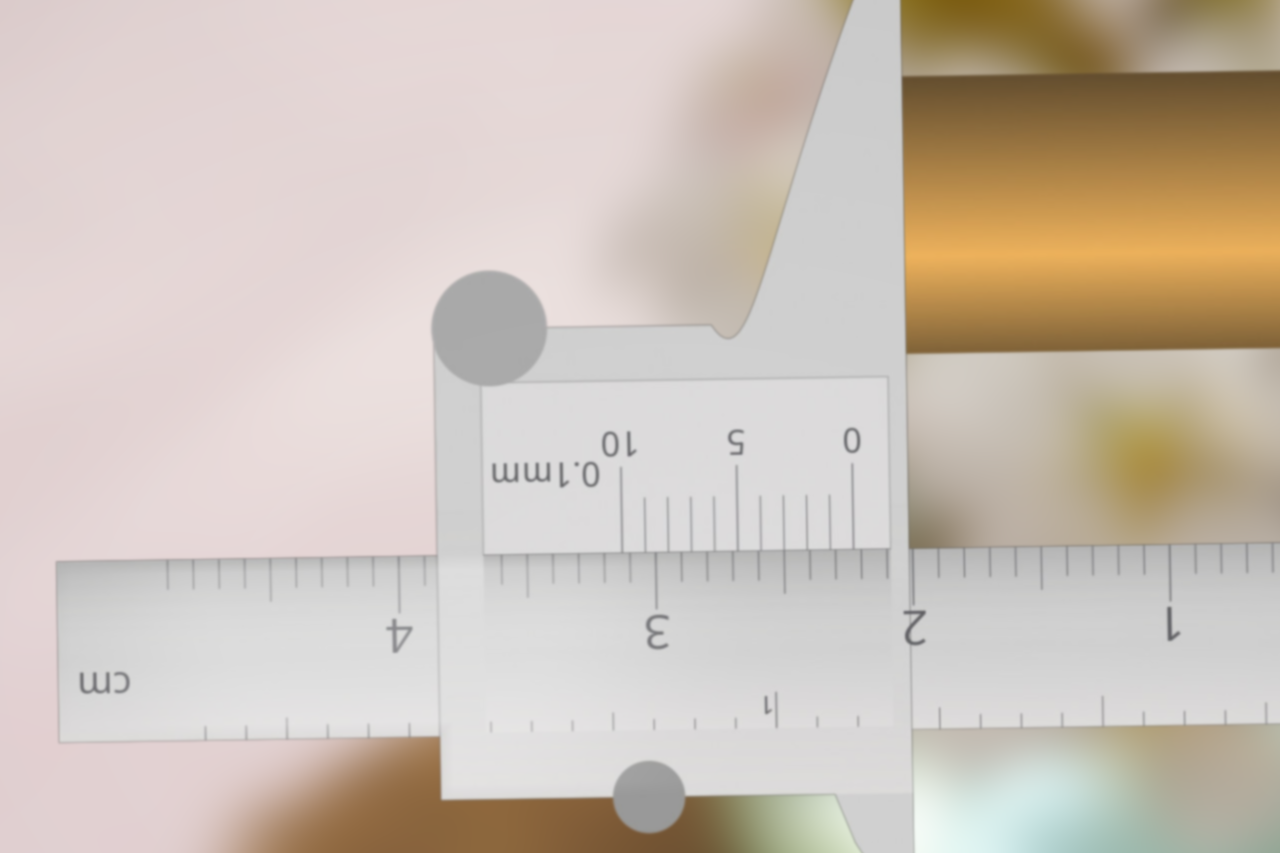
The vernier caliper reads mm 22.3
